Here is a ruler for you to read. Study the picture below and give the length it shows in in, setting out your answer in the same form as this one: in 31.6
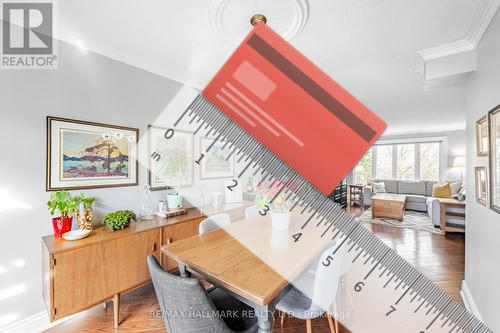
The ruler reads in 4
